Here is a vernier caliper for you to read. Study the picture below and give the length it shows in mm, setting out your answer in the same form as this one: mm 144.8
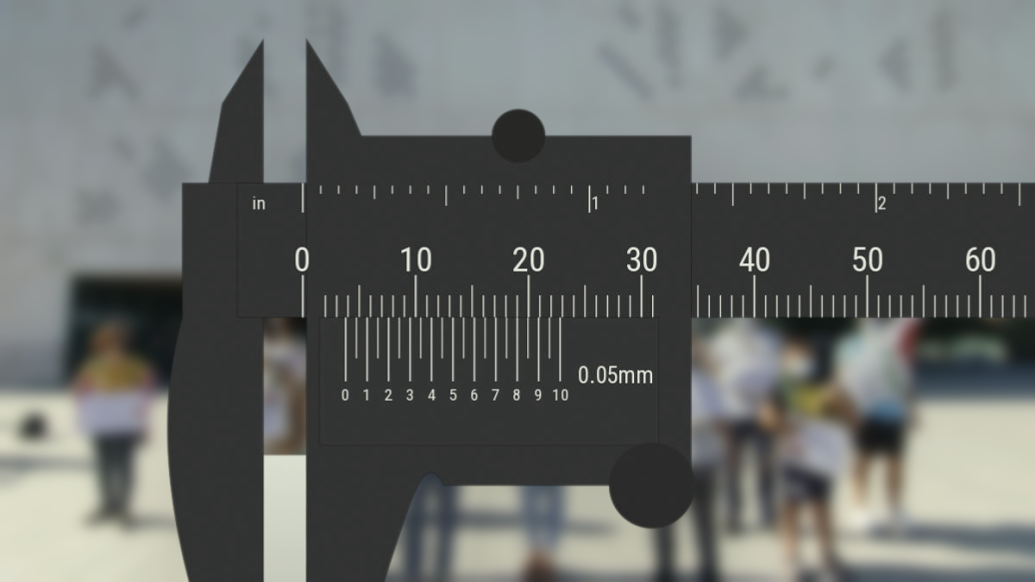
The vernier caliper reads mm 3.8
